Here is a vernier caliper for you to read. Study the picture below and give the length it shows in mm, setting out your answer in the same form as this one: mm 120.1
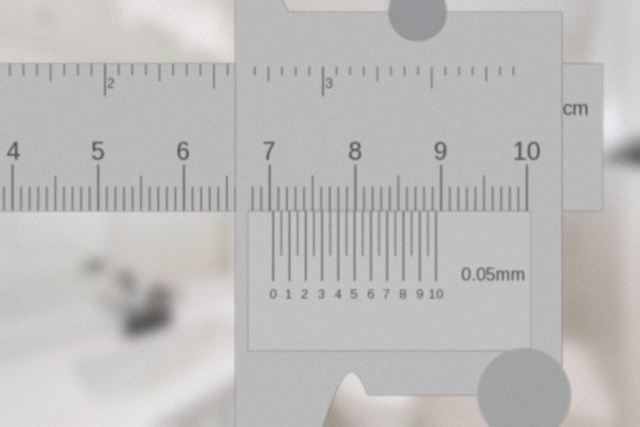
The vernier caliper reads mm 70.4
